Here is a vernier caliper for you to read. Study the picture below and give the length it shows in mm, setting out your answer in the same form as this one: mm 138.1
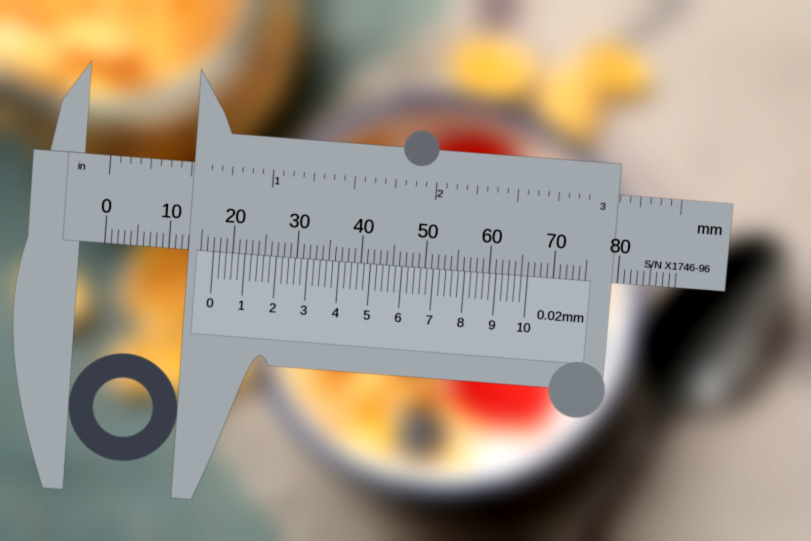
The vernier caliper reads mm 17.0
